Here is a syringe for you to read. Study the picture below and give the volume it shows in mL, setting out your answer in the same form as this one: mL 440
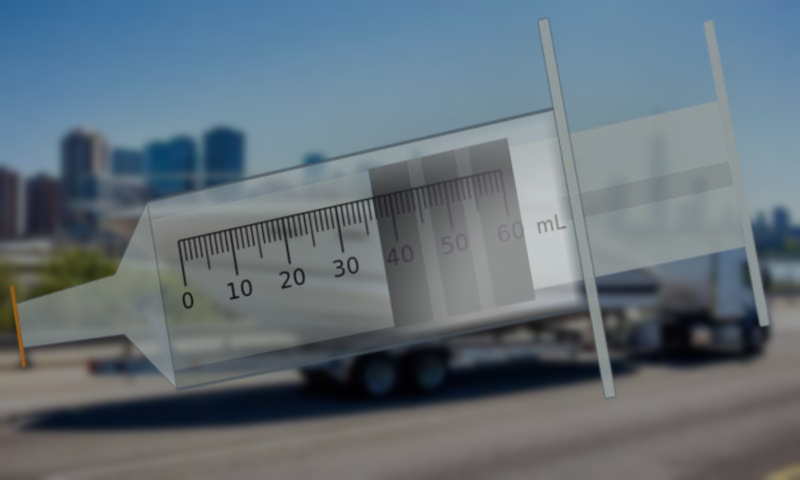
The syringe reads mL 37
